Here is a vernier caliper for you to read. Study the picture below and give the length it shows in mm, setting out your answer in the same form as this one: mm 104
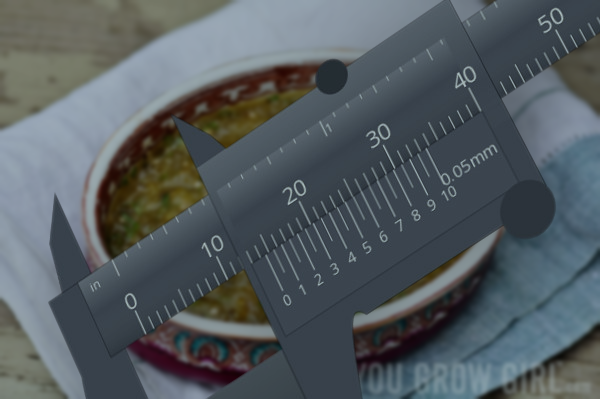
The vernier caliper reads mm 14.6
